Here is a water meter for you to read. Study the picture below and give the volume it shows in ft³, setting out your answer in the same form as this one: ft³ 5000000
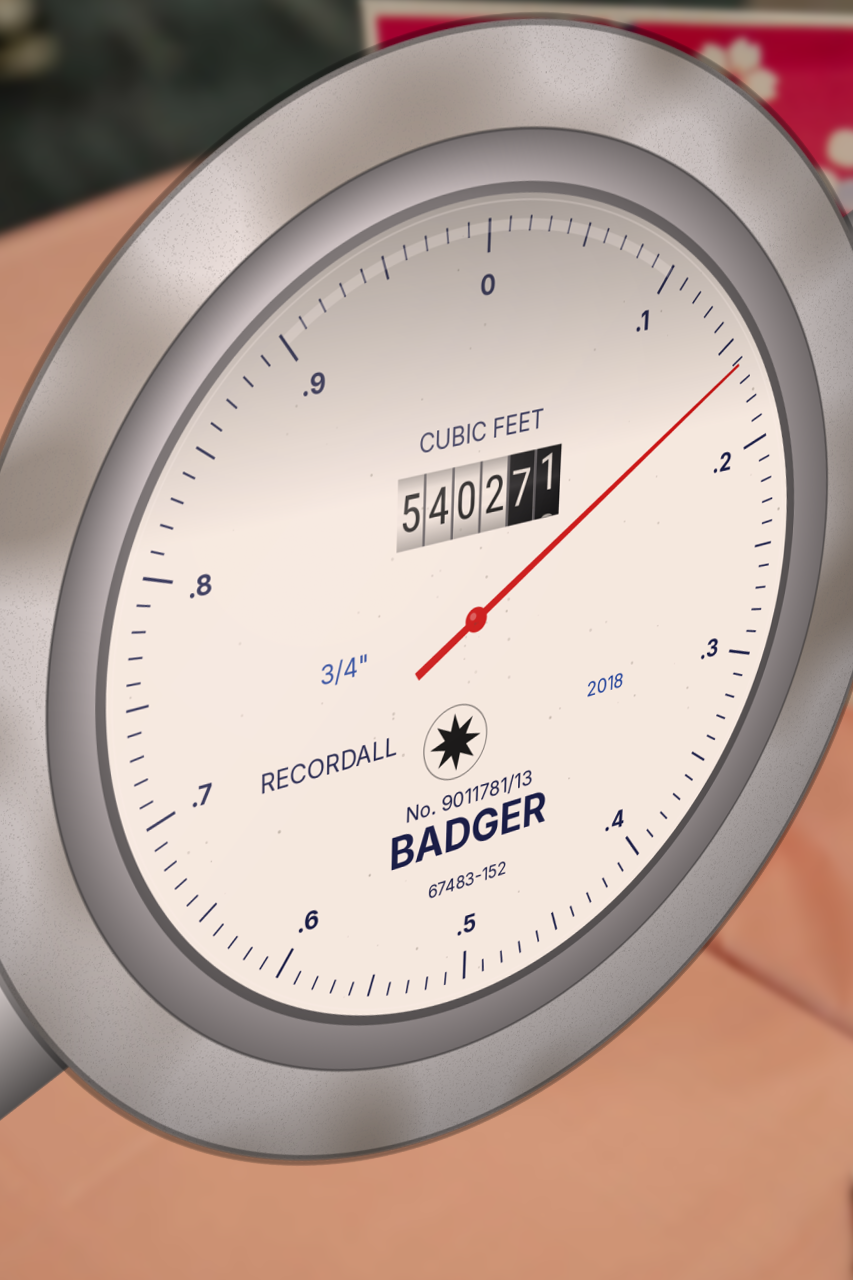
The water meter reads ft³ 540271.16
